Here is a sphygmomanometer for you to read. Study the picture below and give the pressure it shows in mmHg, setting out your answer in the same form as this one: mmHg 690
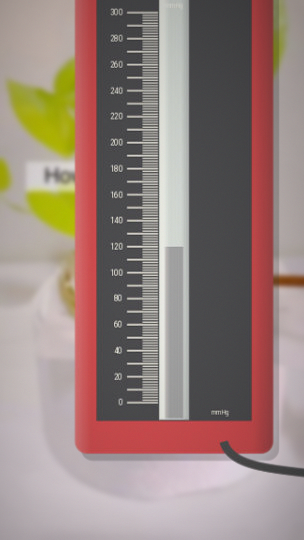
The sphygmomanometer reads mmHg 120
